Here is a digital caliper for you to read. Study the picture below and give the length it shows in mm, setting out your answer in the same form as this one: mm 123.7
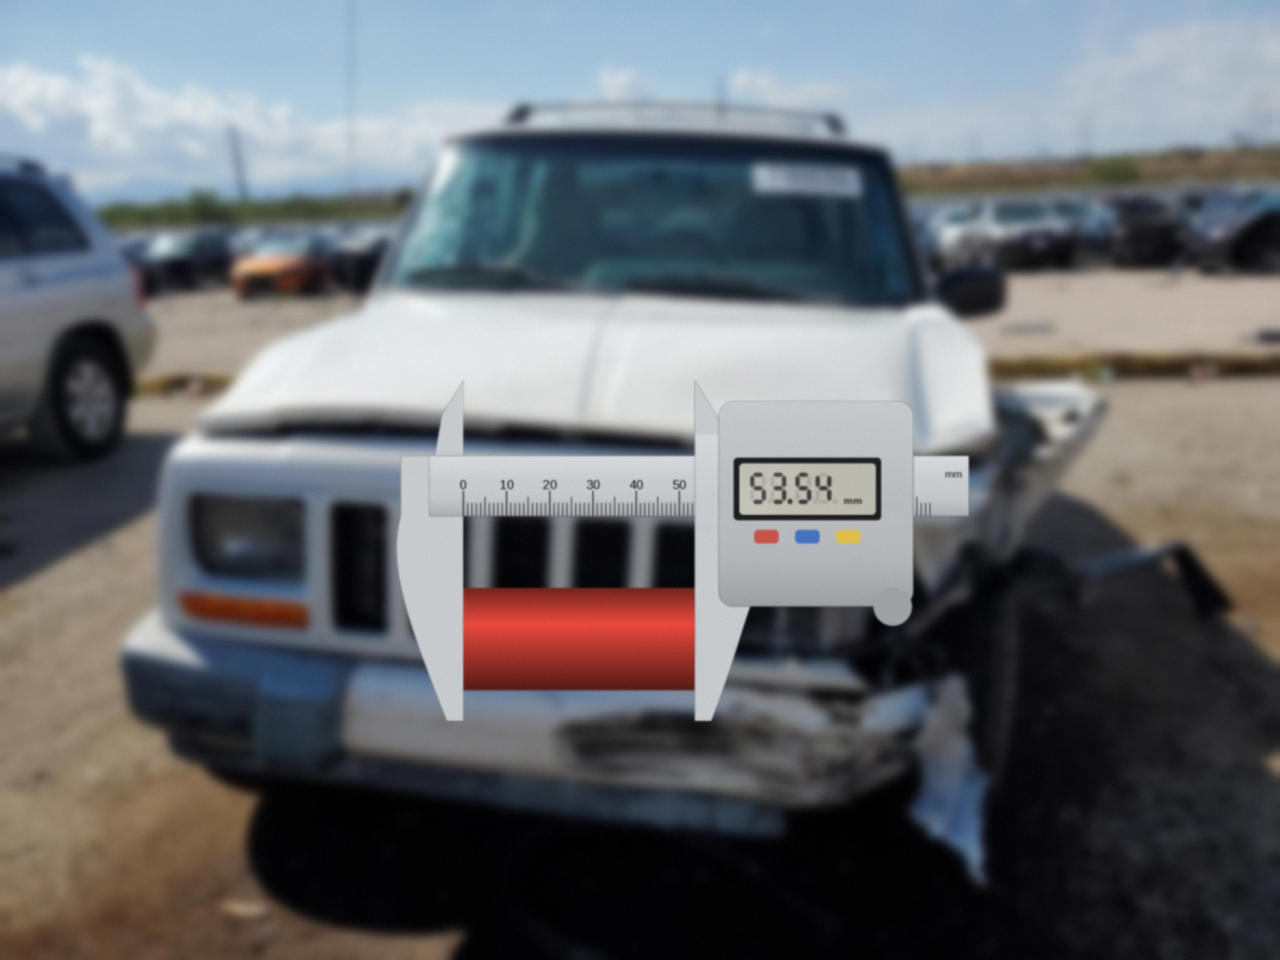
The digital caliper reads mm 53.54
